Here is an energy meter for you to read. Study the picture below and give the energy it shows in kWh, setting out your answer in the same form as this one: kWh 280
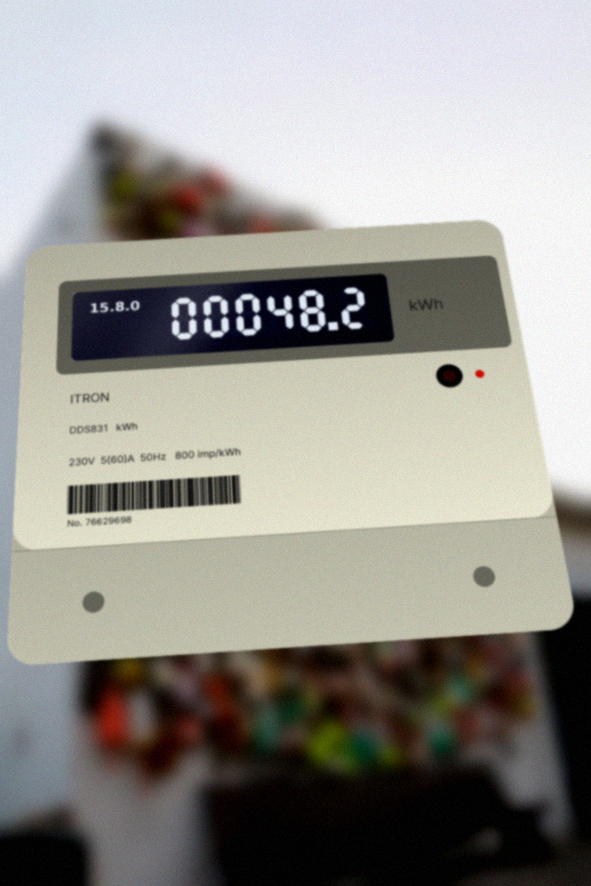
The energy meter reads kWh 48.2
